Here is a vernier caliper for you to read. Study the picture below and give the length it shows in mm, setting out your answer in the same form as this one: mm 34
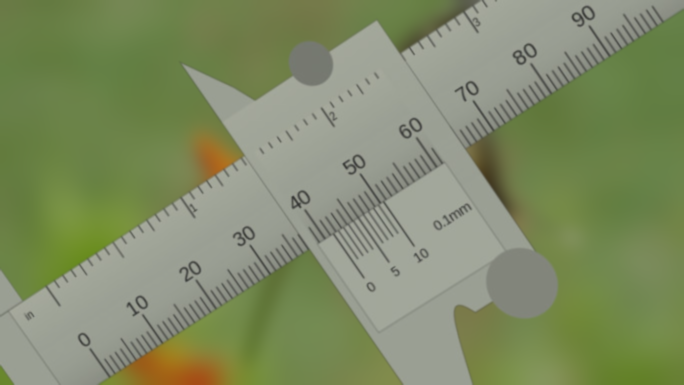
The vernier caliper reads mm 41.5
